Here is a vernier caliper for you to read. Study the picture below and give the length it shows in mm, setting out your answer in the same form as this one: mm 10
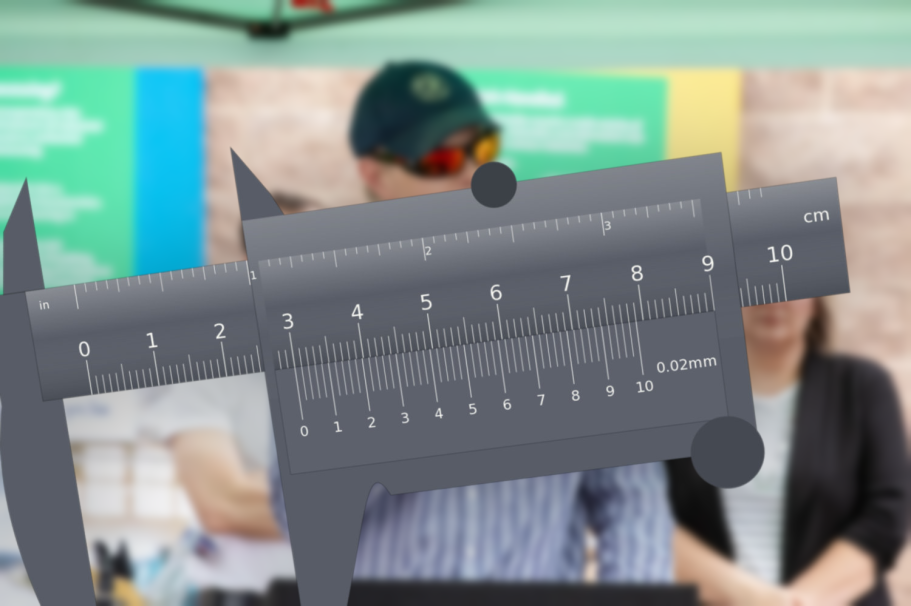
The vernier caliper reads mm 30.0
